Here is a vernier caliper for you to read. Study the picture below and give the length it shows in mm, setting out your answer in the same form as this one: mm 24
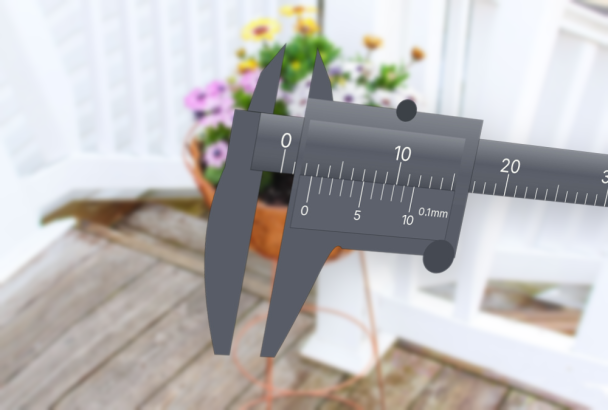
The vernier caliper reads mm 2.6
